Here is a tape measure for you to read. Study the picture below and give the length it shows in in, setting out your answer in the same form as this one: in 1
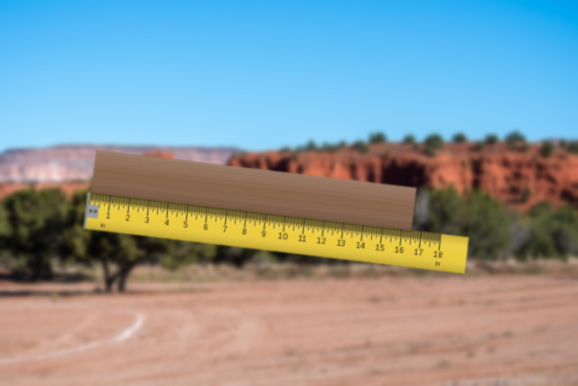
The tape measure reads in 16.5
